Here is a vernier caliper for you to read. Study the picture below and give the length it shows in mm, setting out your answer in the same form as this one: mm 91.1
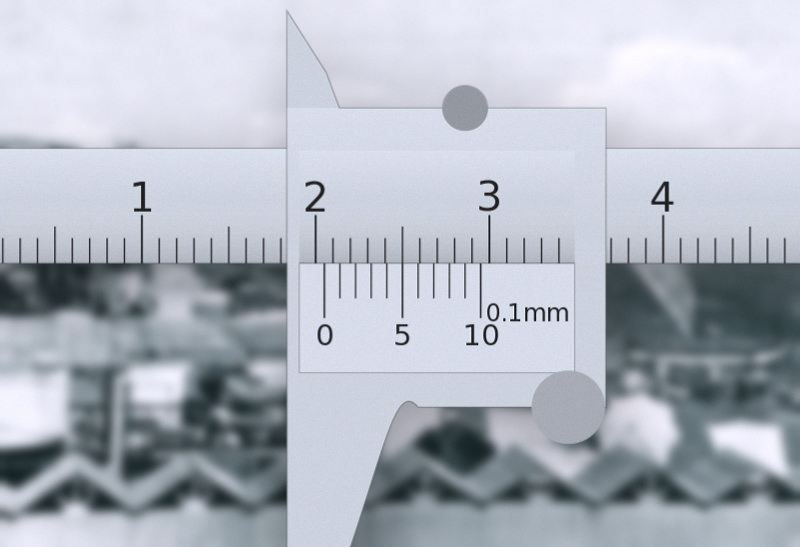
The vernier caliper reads mm 20.5
